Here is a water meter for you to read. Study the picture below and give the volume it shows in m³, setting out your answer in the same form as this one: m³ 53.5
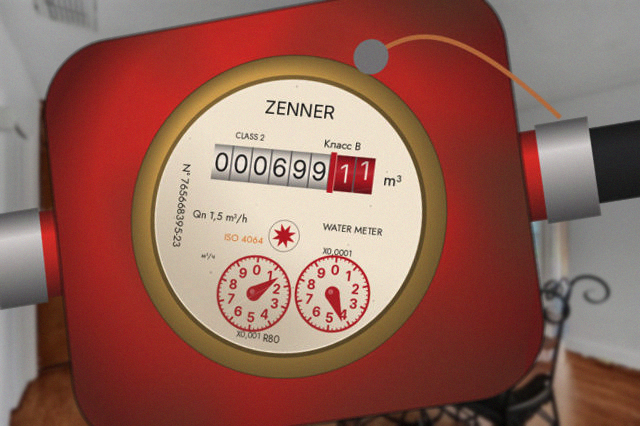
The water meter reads m³ 699.1114
